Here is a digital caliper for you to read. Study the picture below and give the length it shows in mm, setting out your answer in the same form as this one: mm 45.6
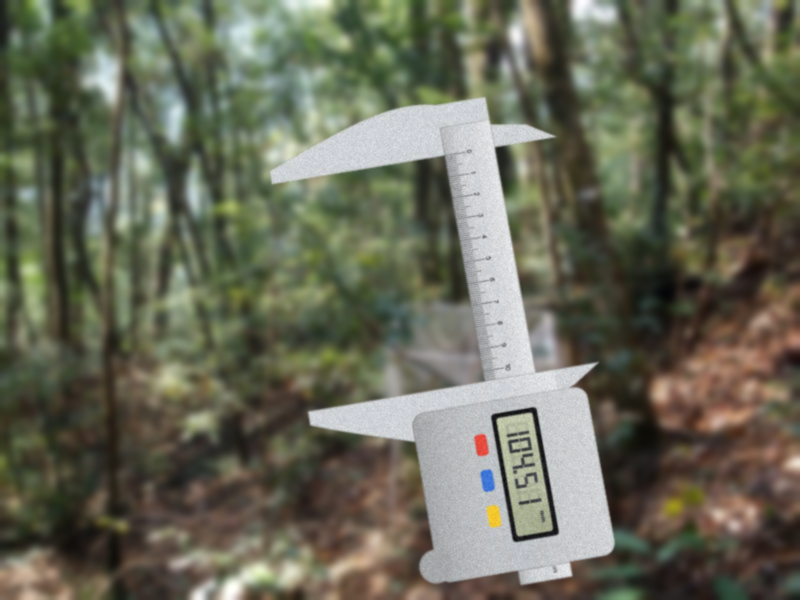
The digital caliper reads mm 104.51
